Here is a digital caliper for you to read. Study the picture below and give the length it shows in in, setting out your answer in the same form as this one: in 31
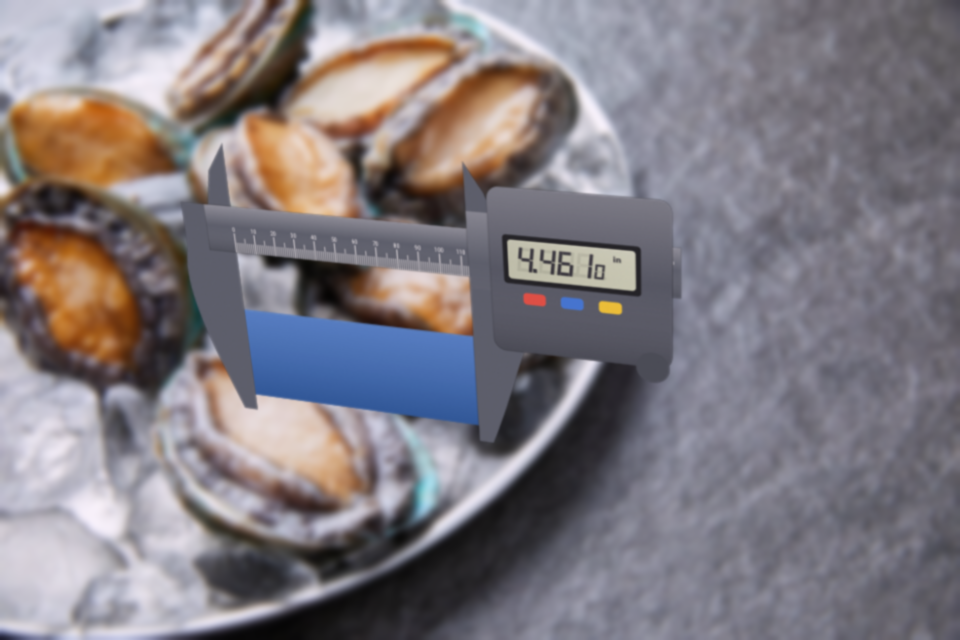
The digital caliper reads in 4.4610
